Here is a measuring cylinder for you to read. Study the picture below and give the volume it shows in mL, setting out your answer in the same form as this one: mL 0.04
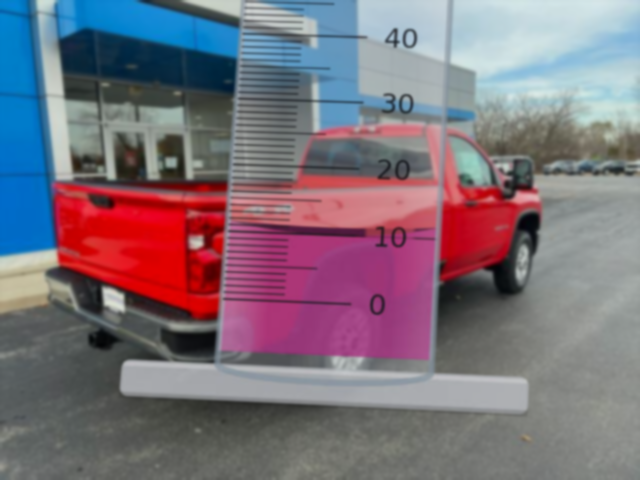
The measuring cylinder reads mL 10
